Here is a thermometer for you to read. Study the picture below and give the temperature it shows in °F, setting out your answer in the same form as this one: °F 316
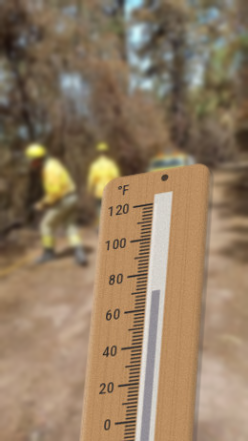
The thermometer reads °F 70
